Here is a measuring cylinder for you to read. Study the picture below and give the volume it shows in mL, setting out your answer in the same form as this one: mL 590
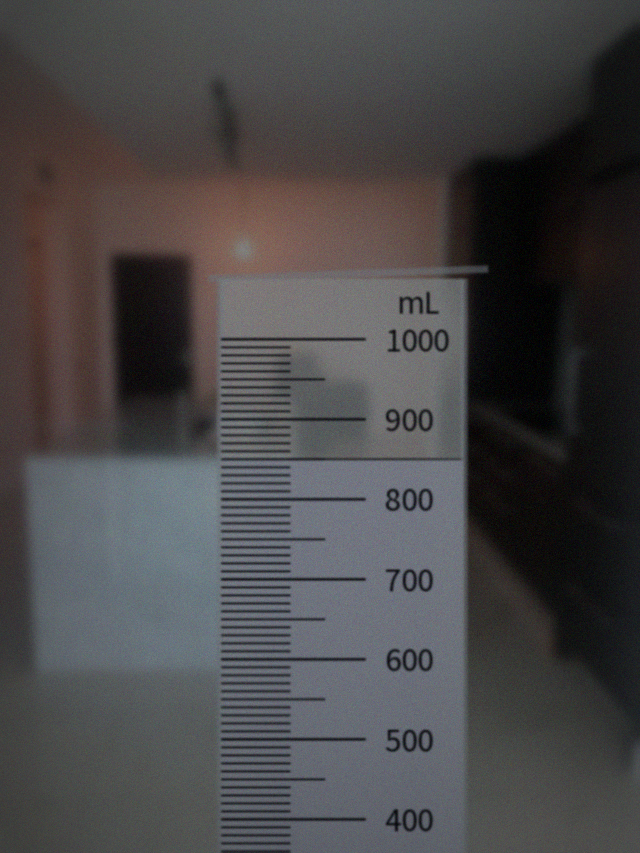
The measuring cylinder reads mL 850
